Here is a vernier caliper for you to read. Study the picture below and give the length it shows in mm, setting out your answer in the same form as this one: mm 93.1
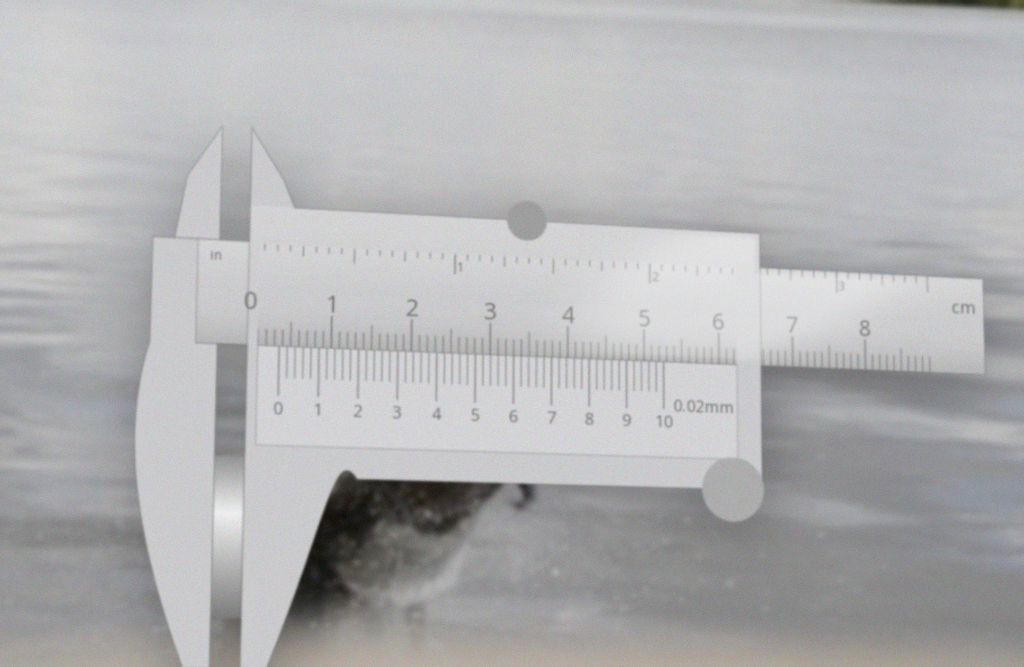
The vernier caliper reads mm 3.6
